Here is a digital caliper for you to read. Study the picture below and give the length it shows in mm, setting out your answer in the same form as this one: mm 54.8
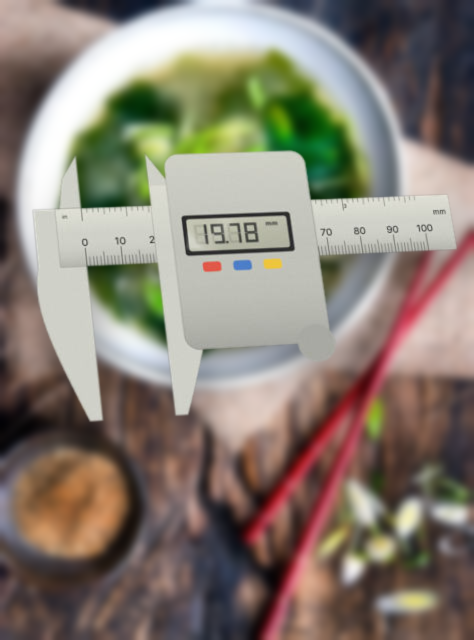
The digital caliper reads mm 19.78
